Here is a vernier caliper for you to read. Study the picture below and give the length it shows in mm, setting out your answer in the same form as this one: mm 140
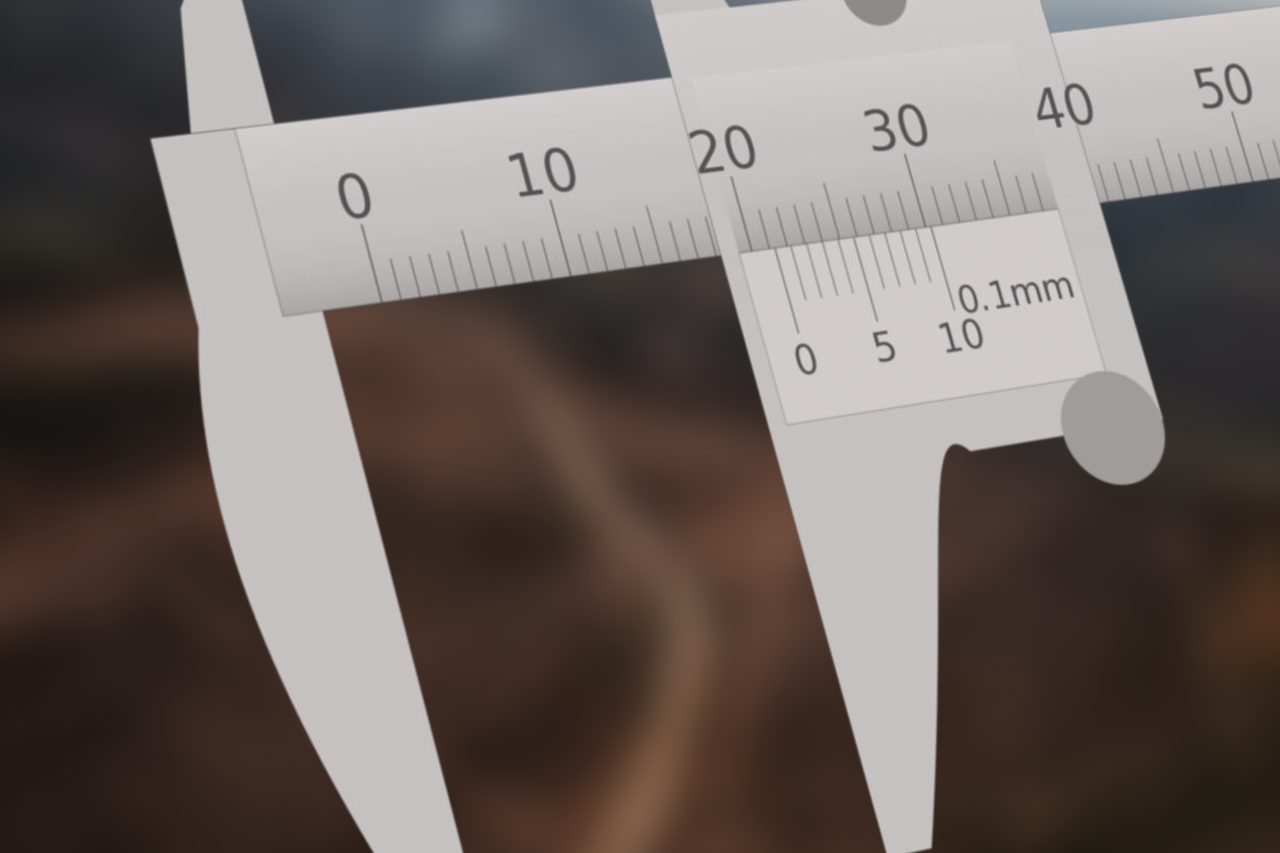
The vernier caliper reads mm 21.3
